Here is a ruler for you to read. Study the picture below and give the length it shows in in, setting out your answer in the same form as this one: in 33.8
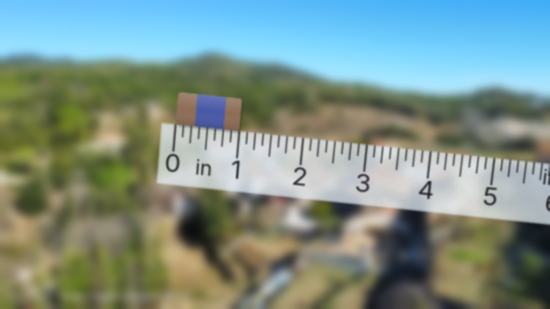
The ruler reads in 1
